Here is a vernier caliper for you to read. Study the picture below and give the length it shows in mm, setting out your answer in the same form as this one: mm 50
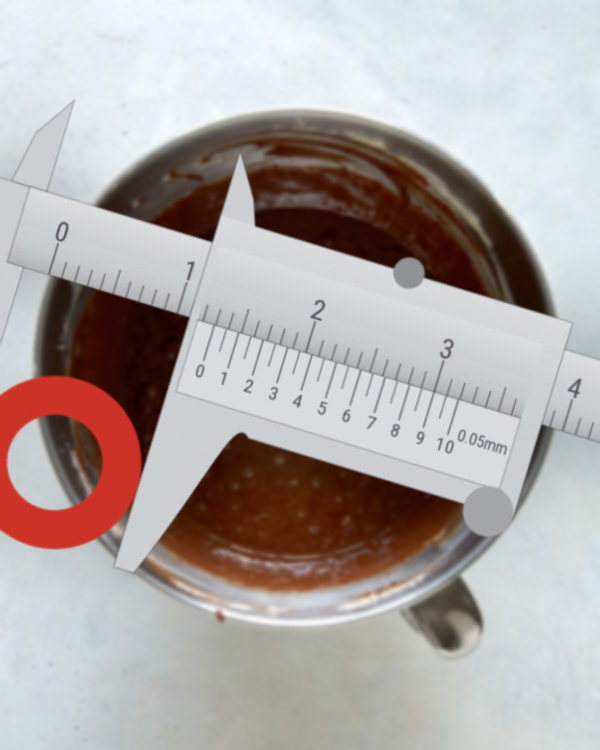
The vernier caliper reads mm 12.9
